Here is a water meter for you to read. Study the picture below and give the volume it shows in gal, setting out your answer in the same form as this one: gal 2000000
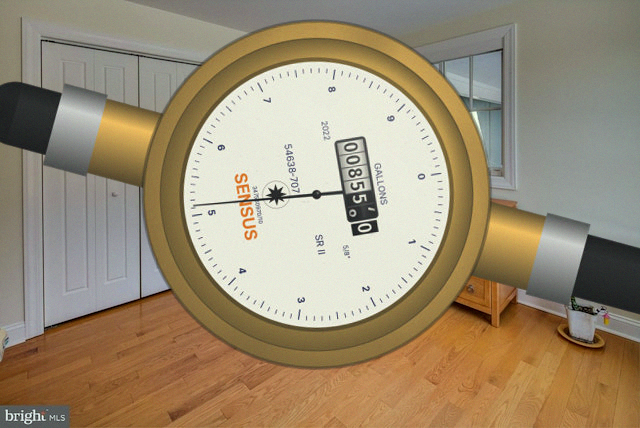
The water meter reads gal 85575.1
